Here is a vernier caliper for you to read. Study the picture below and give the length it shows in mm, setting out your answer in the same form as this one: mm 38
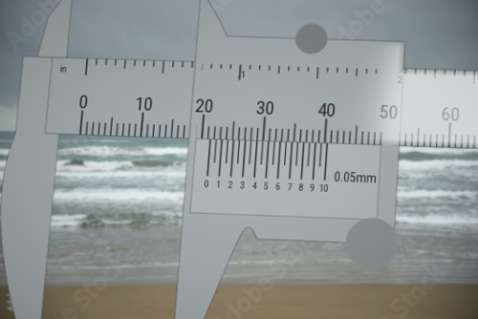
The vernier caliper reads mm 21.4
